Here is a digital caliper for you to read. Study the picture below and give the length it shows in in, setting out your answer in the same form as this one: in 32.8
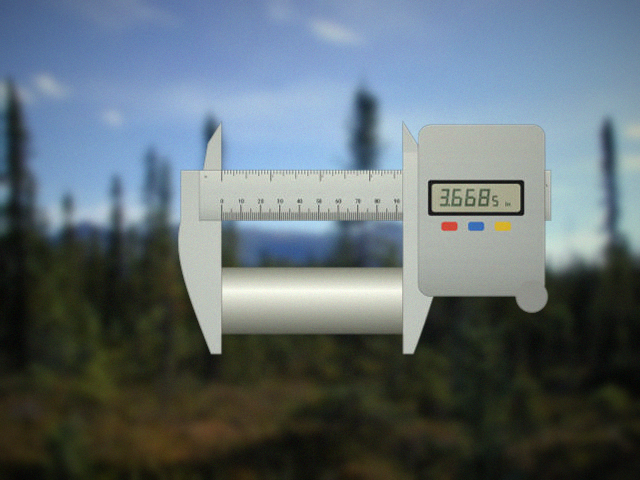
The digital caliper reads in 3.6685
